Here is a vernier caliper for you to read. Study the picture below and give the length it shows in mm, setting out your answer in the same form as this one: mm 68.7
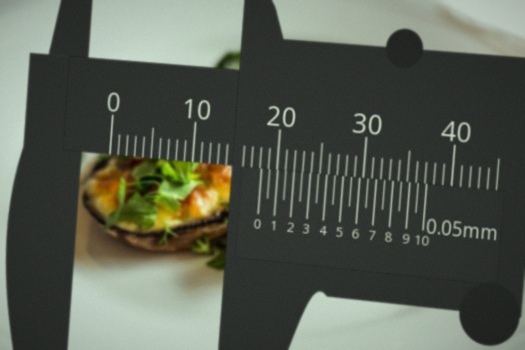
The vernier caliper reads mm 18.2
